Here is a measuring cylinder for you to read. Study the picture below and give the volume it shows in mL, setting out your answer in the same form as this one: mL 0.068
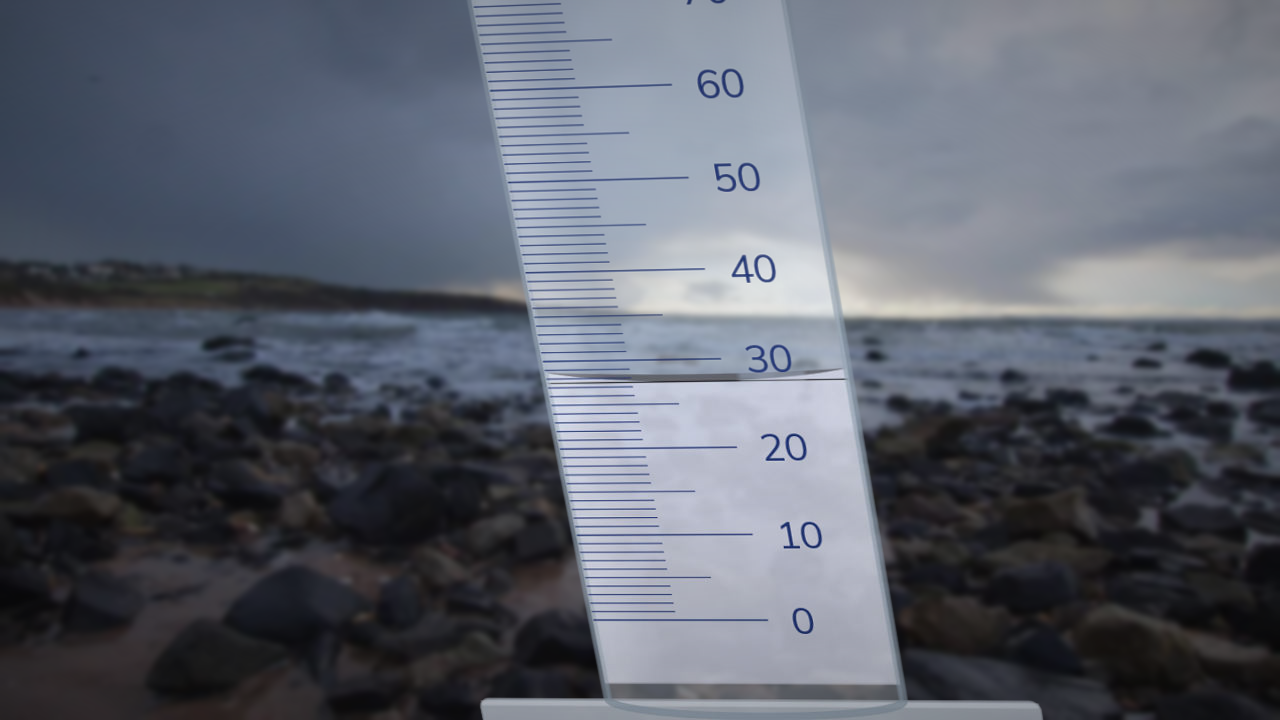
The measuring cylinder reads mL 27.5
